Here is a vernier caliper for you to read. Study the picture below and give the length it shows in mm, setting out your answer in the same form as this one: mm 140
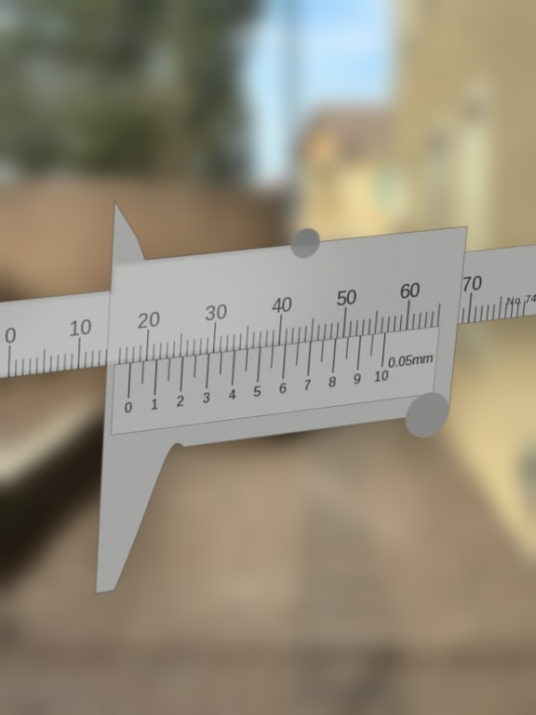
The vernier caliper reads mm 17.6
